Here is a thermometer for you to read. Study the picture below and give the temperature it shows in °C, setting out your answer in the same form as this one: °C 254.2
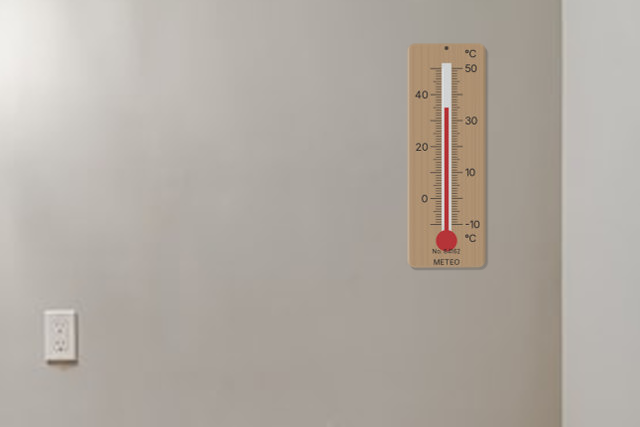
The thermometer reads °C 35
